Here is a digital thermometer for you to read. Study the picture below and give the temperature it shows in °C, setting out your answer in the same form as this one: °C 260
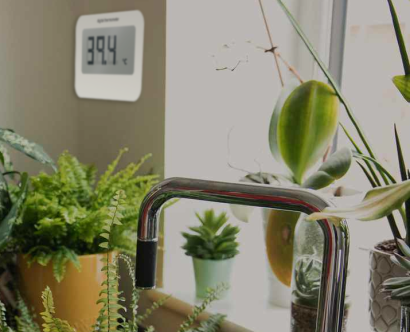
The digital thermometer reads °C 39.4
